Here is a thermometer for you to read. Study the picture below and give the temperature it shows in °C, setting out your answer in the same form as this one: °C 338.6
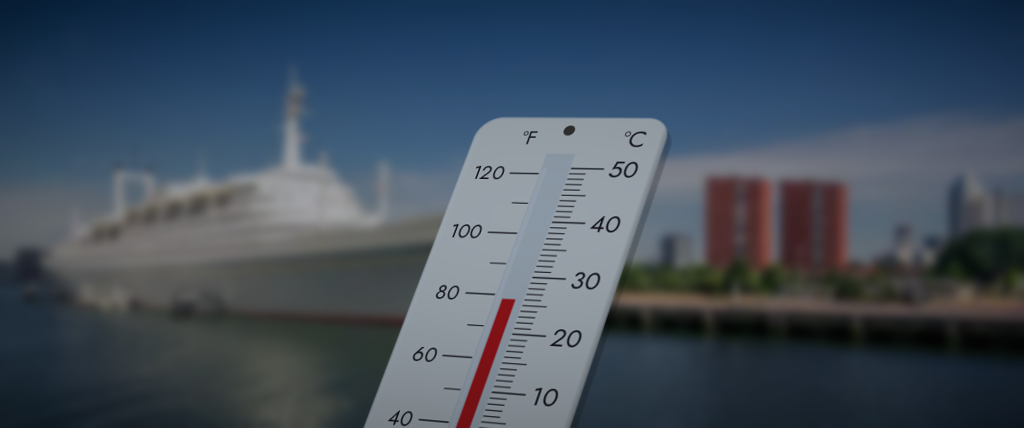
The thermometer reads °C 26
